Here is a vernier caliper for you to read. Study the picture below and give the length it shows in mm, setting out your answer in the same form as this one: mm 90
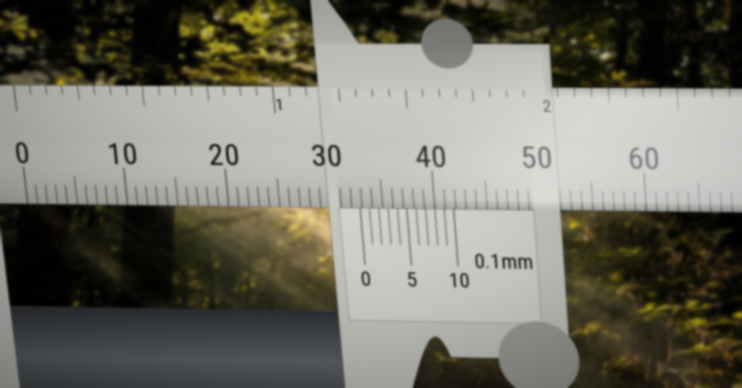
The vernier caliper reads mm 32.8
